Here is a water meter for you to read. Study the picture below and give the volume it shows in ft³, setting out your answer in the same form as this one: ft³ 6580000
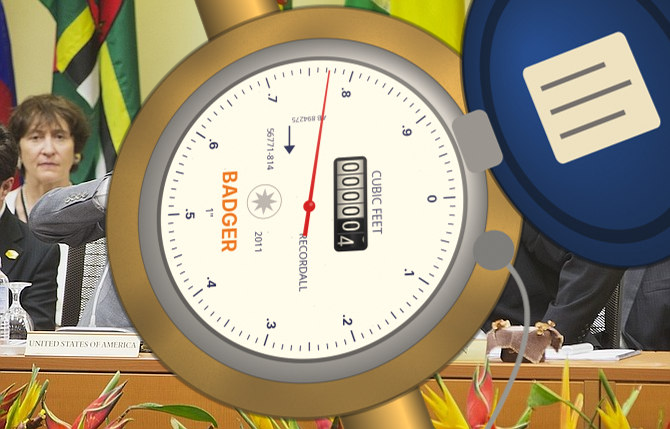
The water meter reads ft³ 3.77
